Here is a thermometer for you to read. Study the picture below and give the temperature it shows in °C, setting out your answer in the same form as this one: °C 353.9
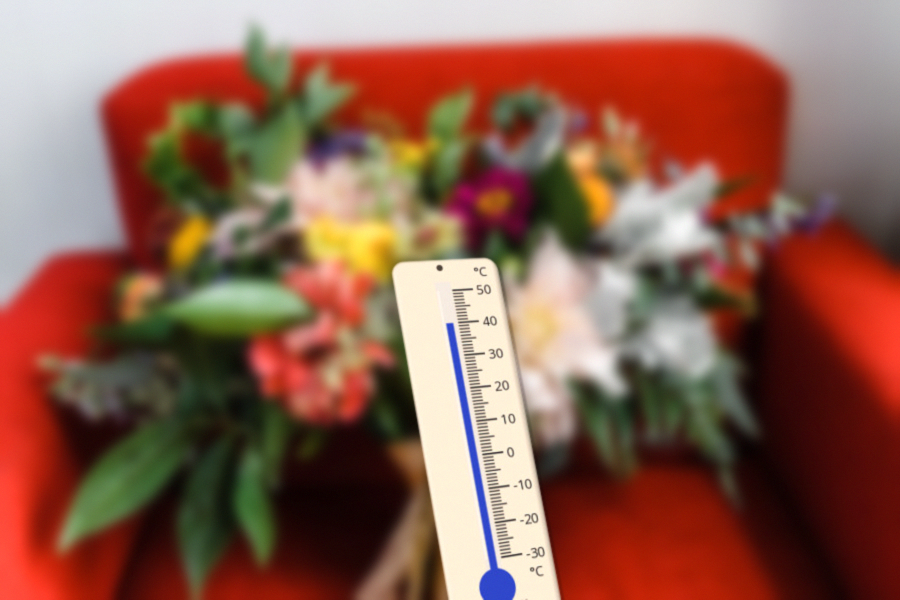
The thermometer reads °C 40
